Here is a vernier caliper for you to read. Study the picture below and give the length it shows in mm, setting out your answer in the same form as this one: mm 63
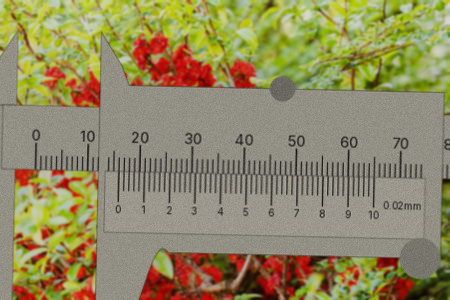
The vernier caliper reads mm 16.0
